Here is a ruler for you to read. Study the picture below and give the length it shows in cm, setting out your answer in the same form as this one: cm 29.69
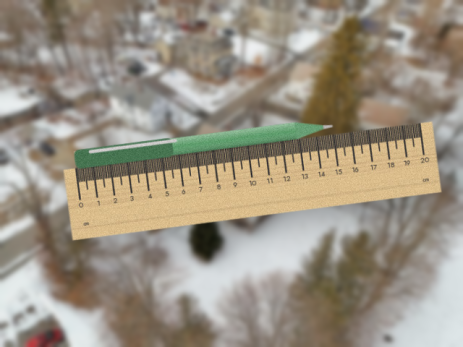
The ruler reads cm 15
